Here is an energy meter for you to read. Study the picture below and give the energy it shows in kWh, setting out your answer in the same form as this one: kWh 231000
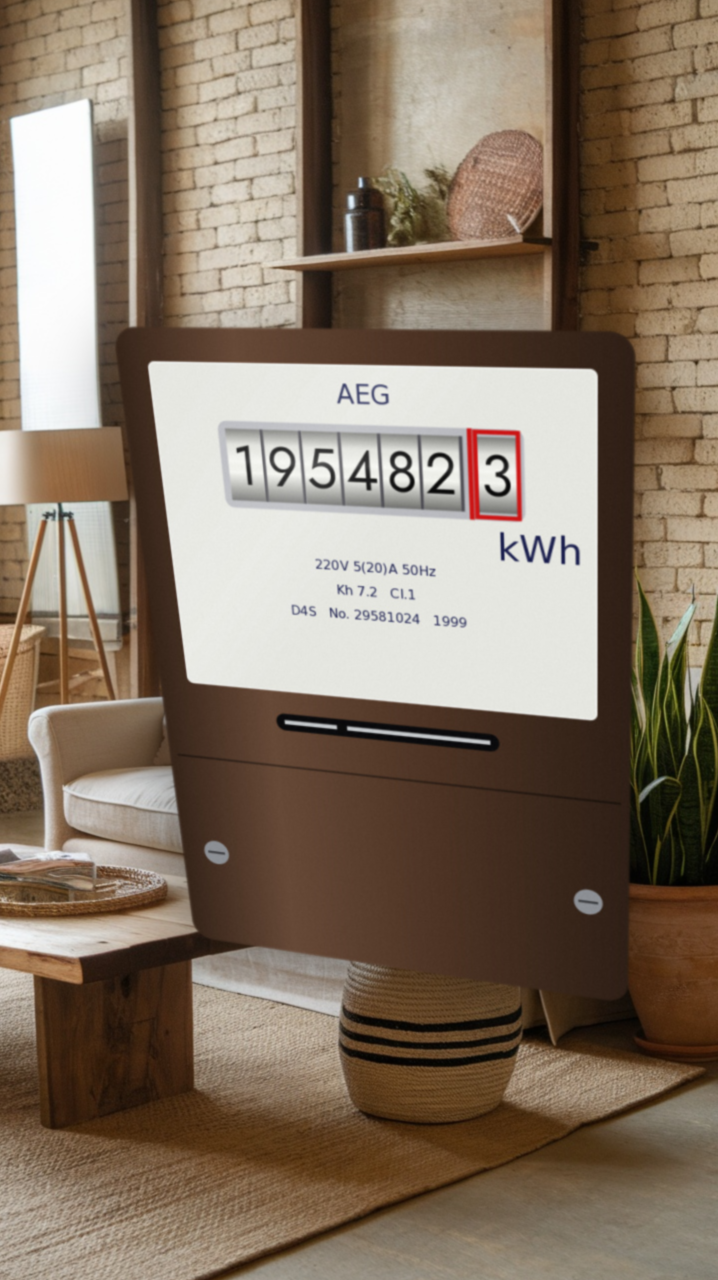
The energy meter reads kWh 195482.3
